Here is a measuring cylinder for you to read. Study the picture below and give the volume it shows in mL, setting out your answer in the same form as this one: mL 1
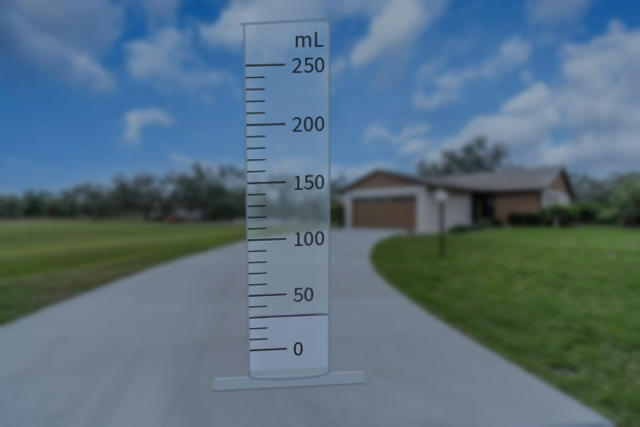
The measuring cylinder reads mL 30
